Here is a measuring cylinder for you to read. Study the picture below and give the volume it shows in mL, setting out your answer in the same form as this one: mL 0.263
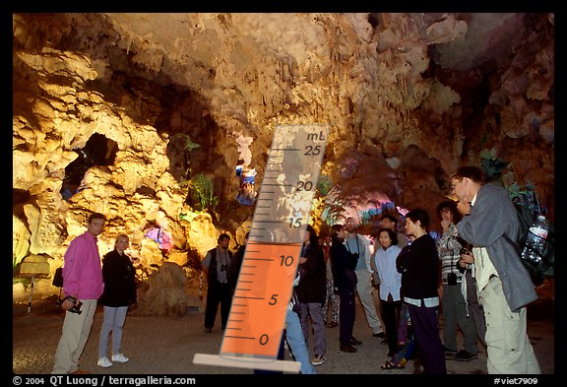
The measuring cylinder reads mL 12
